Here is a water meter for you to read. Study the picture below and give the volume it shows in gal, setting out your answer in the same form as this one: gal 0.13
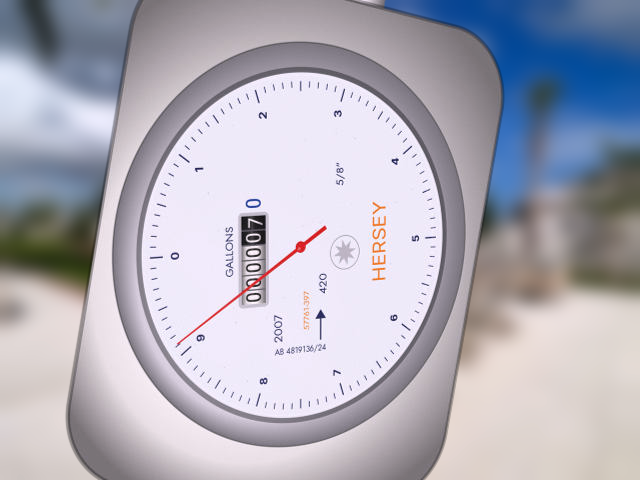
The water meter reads gal 69.1
